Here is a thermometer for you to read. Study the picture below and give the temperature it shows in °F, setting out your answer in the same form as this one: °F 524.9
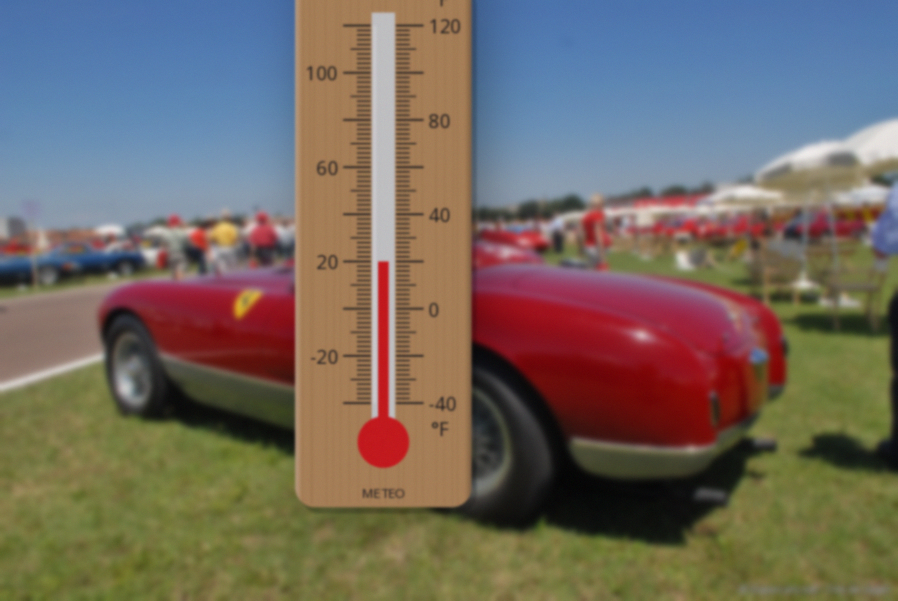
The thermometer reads °F 20
